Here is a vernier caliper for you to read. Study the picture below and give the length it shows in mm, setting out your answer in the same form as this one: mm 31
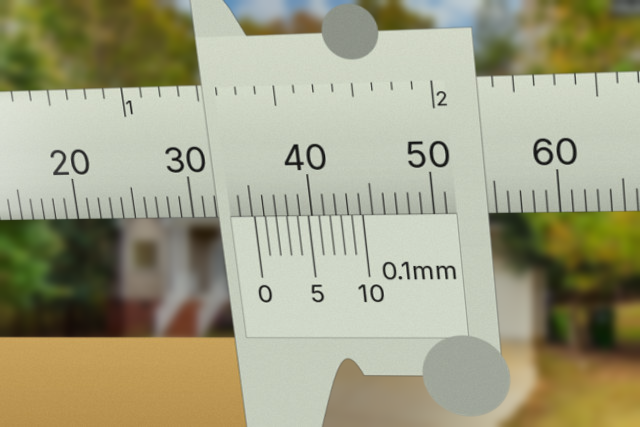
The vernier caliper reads mm 35.2
